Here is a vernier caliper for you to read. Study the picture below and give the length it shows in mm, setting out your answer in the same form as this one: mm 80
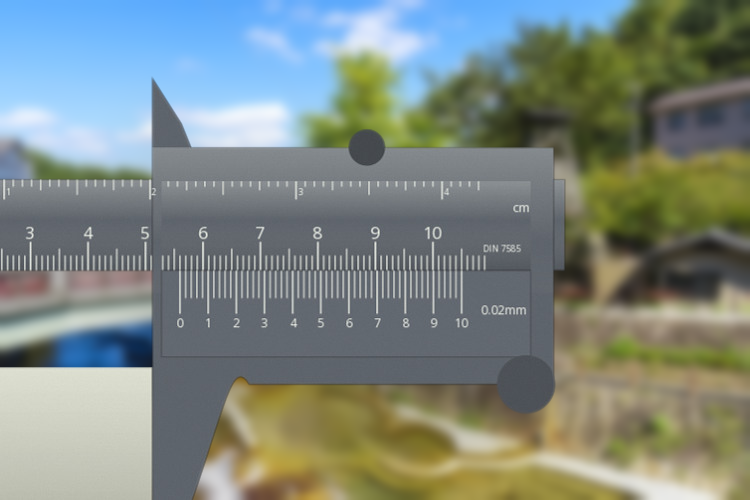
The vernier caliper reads mm 56.0
